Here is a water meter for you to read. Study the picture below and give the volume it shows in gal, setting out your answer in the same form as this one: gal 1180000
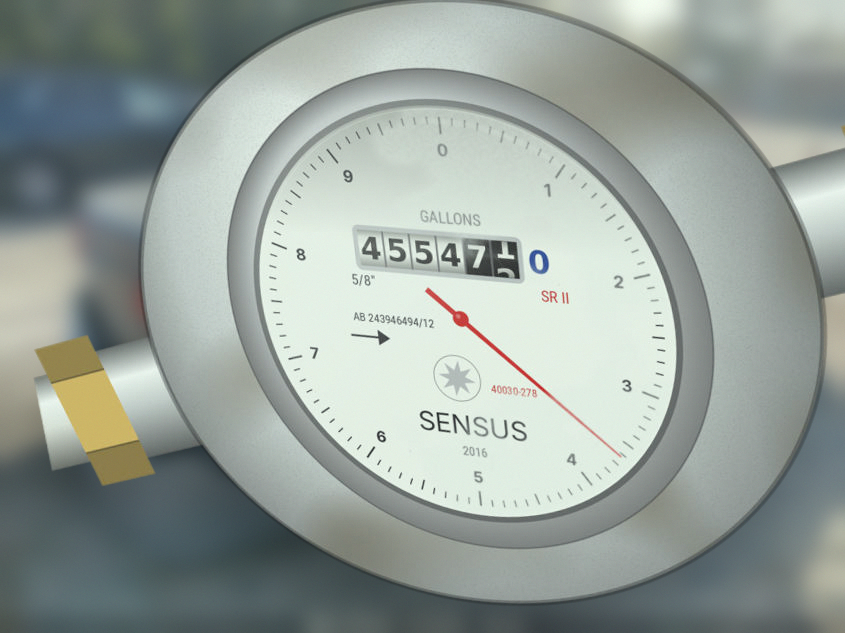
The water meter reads gal 4554713.6
